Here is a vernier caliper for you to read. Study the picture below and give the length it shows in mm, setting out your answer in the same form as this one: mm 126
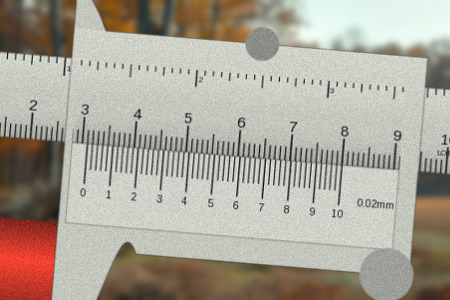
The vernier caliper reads mm 31.0
